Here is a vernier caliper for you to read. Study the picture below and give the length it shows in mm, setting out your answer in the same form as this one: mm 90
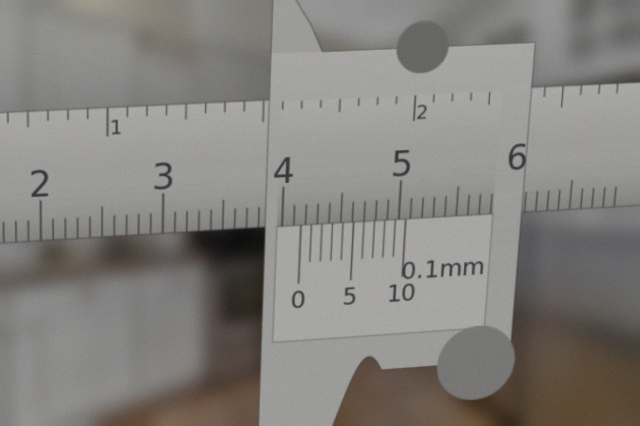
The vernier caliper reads mm 41.6
